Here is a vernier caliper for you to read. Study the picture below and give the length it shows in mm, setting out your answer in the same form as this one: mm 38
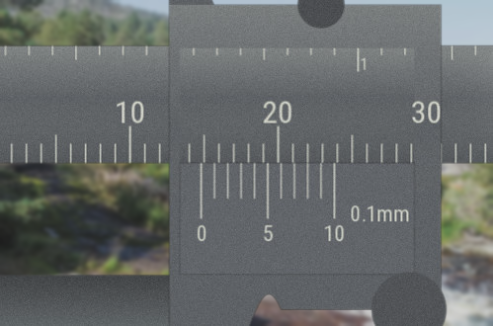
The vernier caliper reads mm 14.8
